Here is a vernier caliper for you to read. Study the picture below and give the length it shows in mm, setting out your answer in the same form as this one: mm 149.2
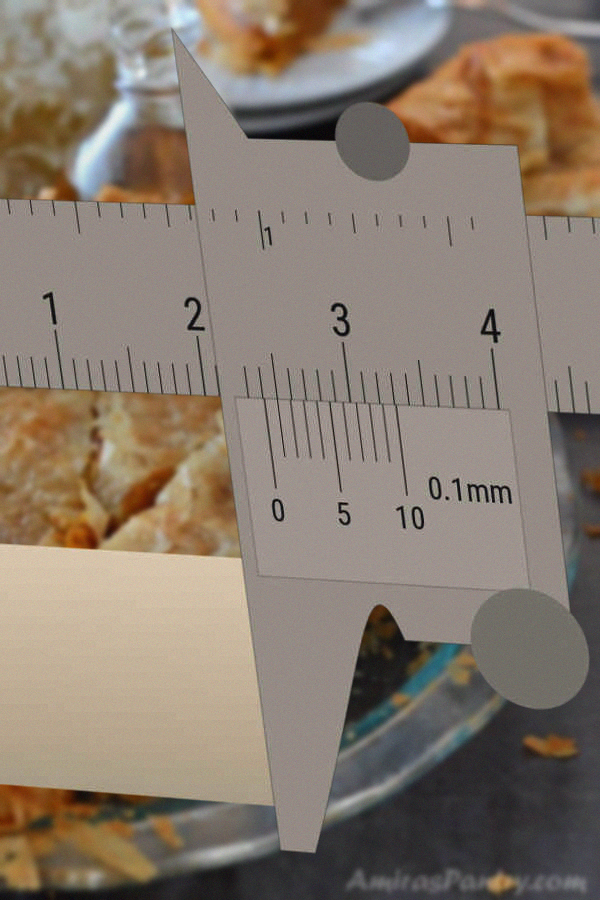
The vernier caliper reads mm 24.1
